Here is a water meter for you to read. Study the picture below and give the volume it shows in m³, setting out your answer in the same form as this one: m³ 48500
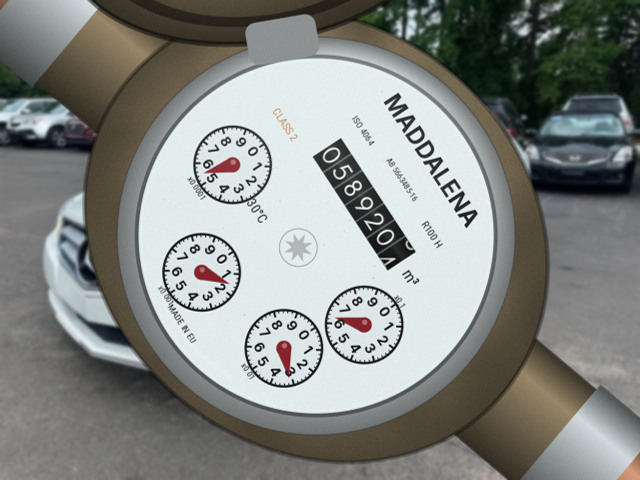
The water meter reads m³ 589203.6315
